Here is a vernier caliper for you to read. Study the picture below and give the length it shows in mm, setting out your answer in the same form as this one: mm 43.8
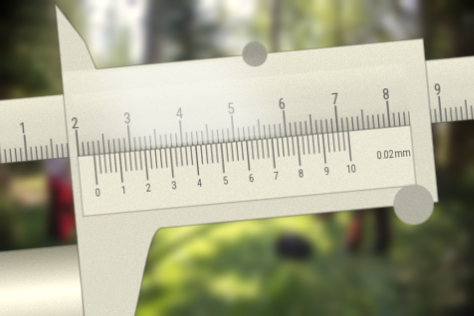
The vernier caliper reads mm 23.0
